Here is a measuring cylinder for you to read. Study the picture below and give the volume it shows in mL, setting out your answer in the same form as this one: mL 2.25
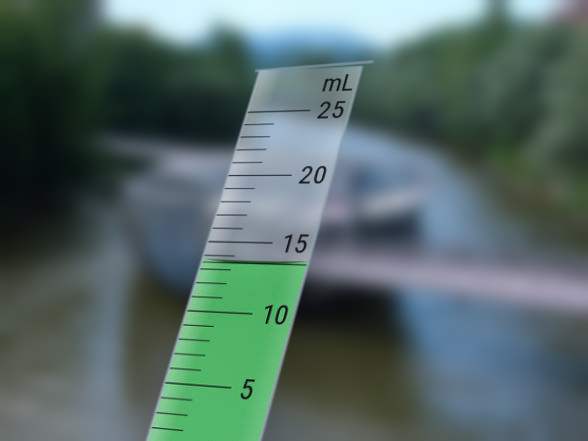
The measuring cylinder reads mL 13.5
